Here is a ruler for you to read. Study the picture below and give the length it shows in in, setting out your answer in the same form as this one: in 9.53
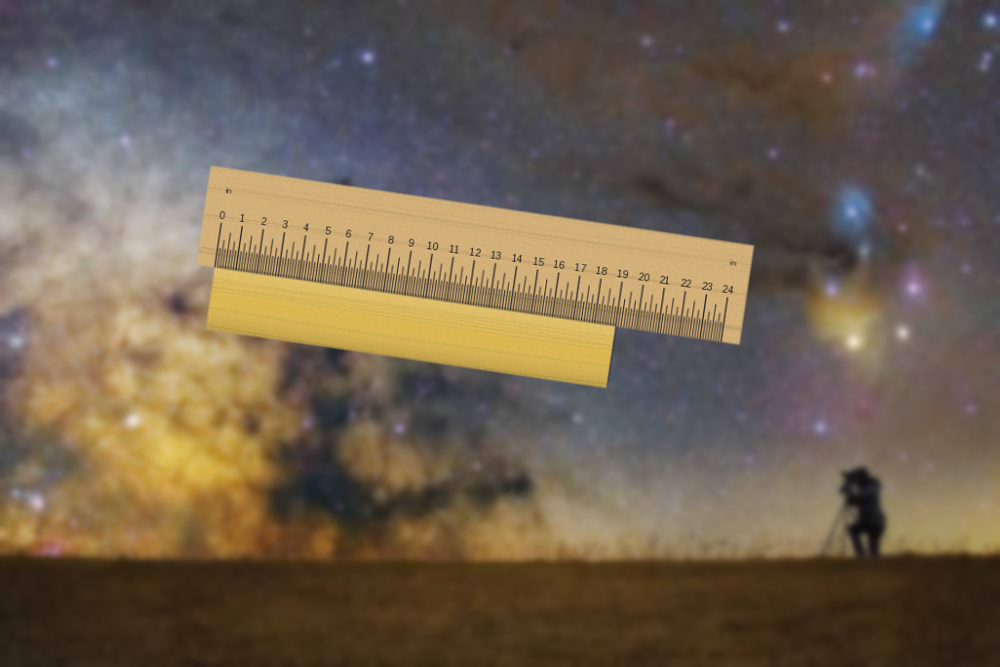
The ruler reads in 19
